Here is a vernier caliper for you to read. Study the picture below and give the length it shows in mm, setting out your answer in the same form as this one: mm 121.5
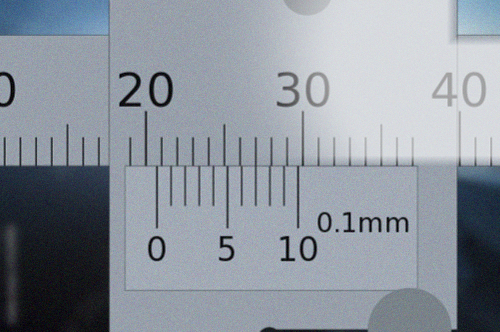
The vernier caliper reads mm 20.7
